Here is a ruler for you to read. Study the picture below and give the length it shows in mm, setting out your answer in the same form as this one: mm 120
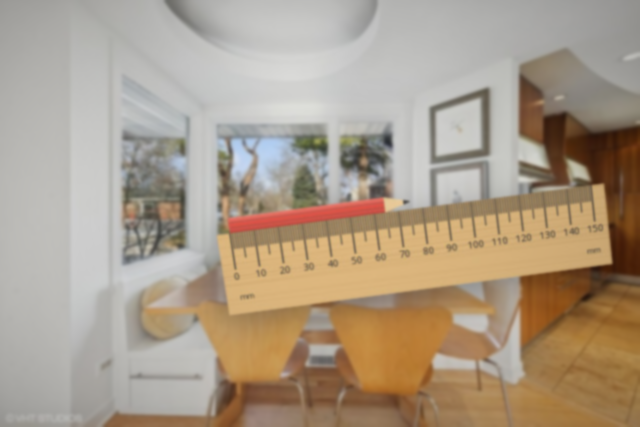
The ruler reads mm 75
